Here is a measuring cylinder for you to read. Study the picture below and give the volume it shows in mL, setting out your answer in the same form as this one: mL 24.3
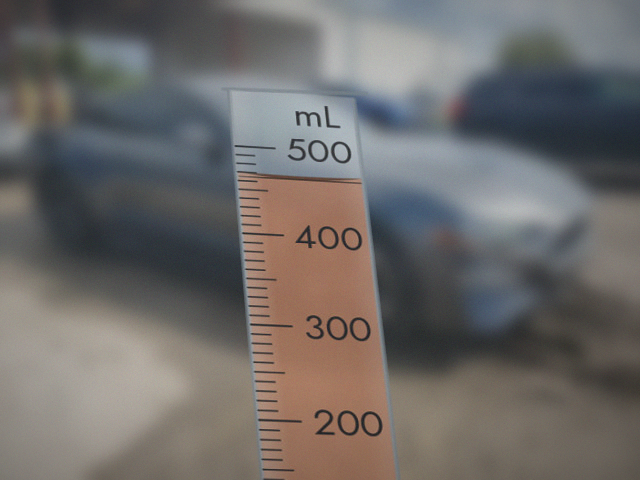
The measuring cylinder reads mL 465
